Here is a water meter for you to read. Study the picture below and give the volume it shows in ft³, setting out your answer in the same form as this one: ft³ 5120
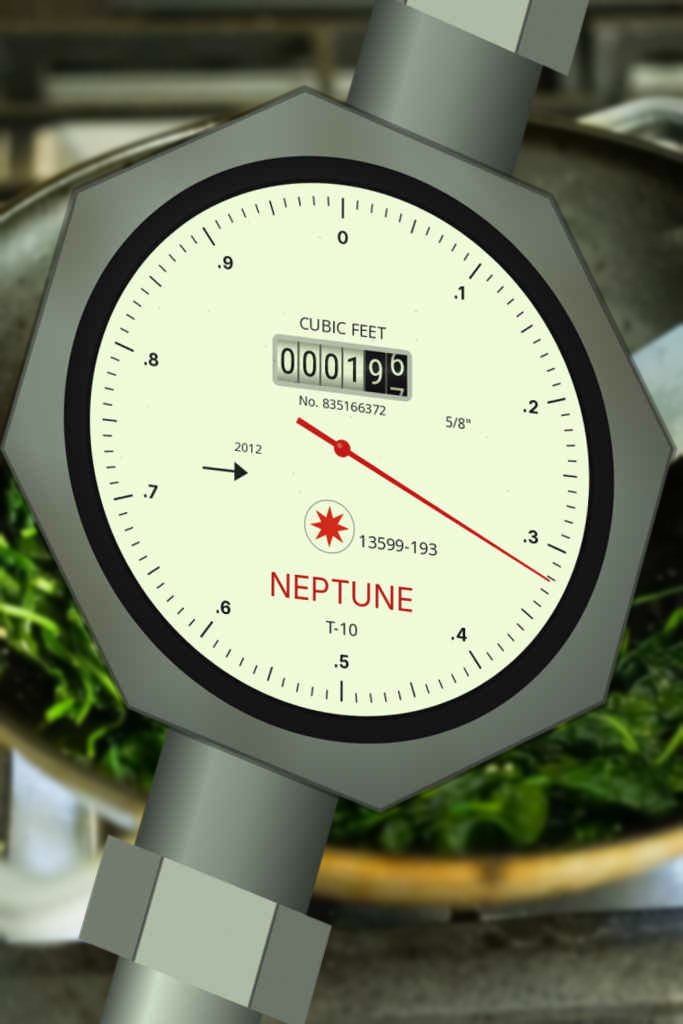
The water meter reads ft³ 196.32
